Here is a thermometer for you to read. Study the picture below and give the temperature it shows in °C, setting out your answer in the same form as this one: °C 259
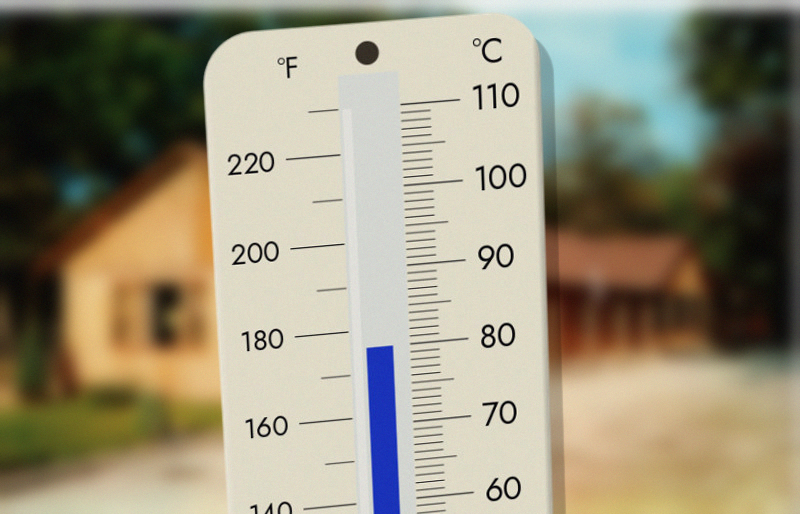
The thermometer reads °C 80
